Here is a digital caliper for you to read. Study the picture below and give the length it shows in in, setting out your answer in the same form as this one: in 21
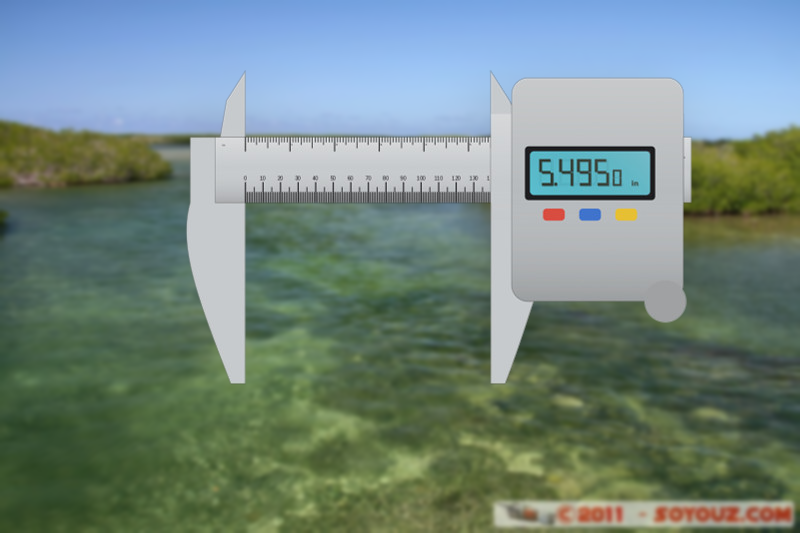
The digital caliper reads in 5.4950
